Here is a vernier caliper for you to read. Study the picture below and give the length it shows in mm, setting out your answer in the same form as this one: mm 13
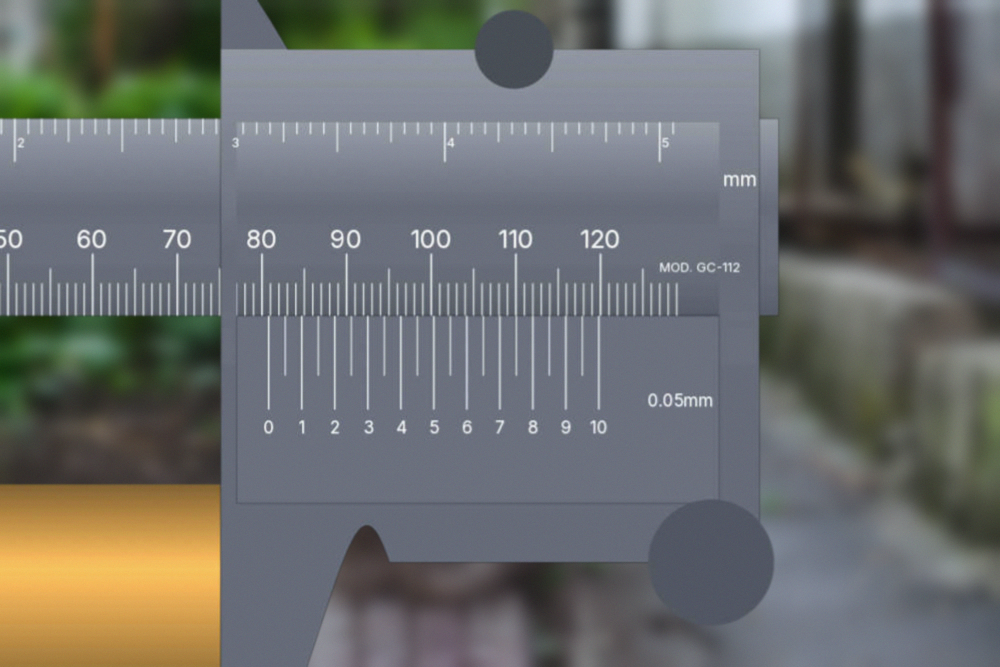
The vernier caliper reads mm 80.8
